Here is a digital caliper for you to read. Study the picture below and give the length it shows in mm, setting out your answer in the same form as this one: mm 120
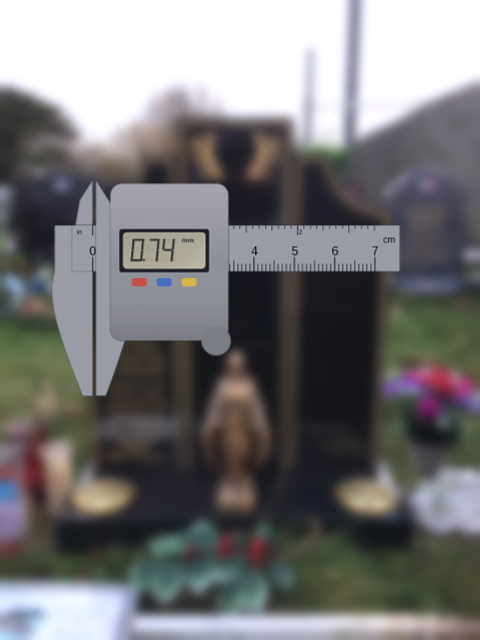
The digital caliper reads mm 0.74
